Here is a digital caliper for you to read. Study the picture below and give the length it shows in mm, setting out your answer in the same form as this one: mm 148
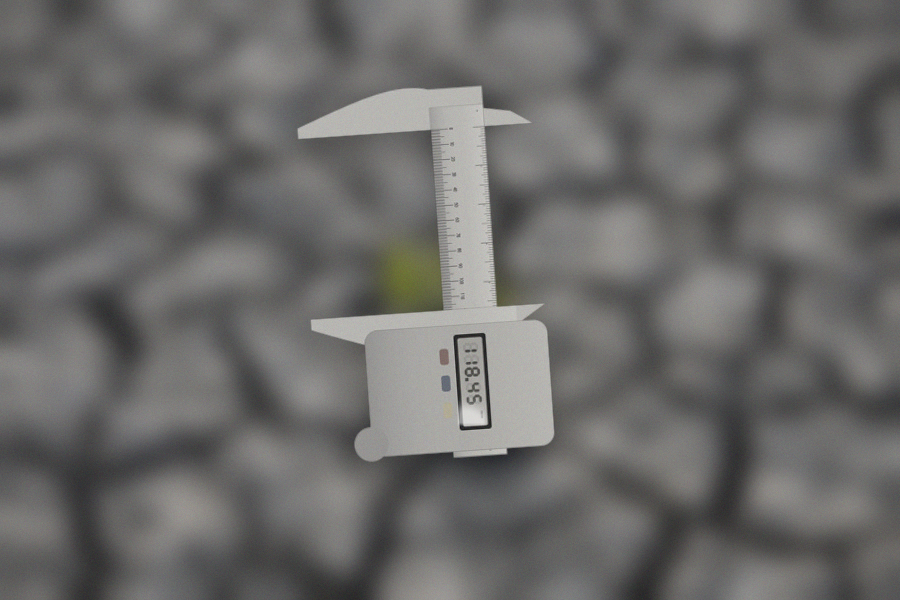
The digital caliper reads mm 118.45
